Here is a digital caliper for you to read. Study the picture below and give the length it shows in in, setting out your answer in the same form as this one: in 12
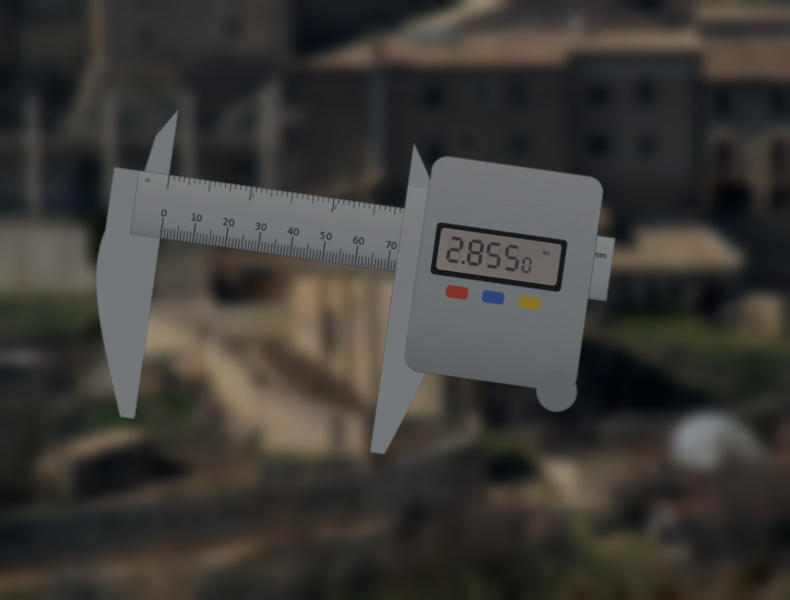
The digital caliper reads in 2.8550
